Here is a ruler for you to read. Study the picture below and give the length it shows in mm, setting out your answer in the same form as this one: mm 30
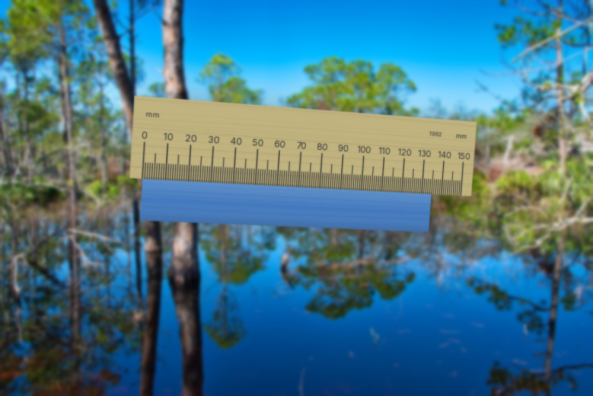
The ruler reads mm 135
